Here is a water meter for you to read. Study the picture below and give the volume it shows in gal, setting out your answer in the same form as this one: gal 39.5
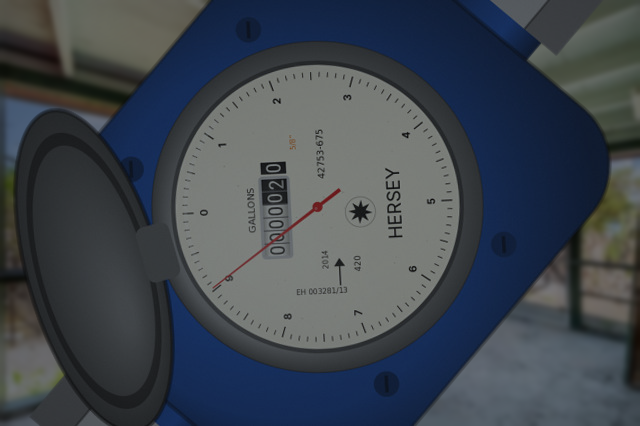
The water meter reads gal 19.0
